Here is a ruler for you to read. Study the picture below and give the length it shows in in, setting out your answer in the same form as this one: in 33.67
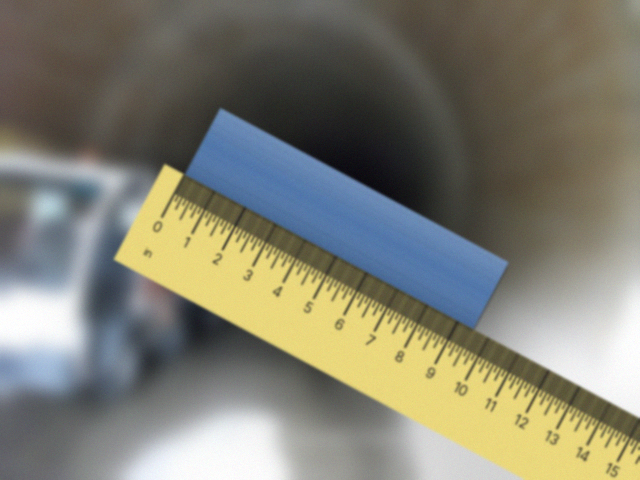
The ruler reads in 9.5
